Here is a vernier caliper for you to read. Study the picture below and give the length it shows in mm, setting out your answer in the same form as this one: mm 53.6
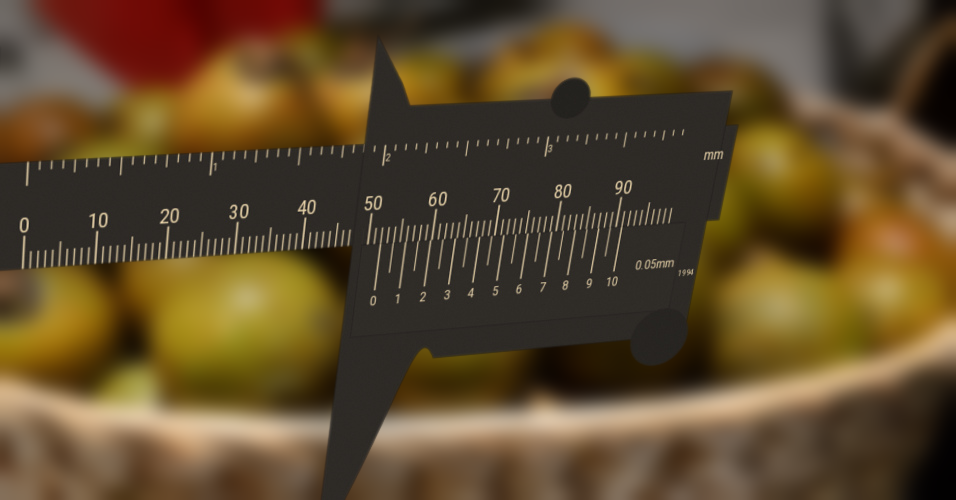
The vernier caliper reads mm 52.0
